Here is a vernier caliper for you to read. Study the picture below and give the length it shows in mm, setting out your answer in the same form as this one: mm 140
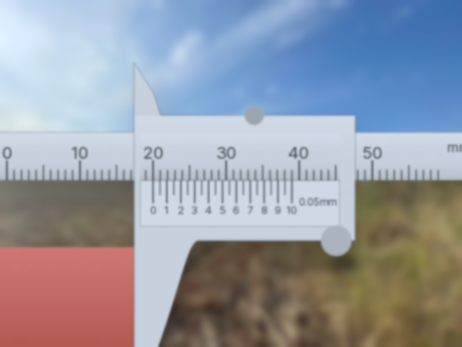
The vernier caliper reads mm 20.0
